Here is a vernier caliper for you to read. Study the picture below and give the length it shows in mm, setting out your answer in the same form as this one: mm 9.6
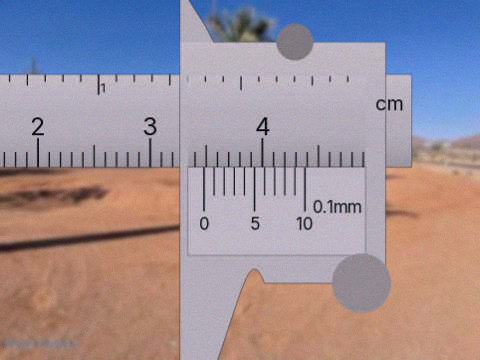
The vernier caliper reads mm 34.8
